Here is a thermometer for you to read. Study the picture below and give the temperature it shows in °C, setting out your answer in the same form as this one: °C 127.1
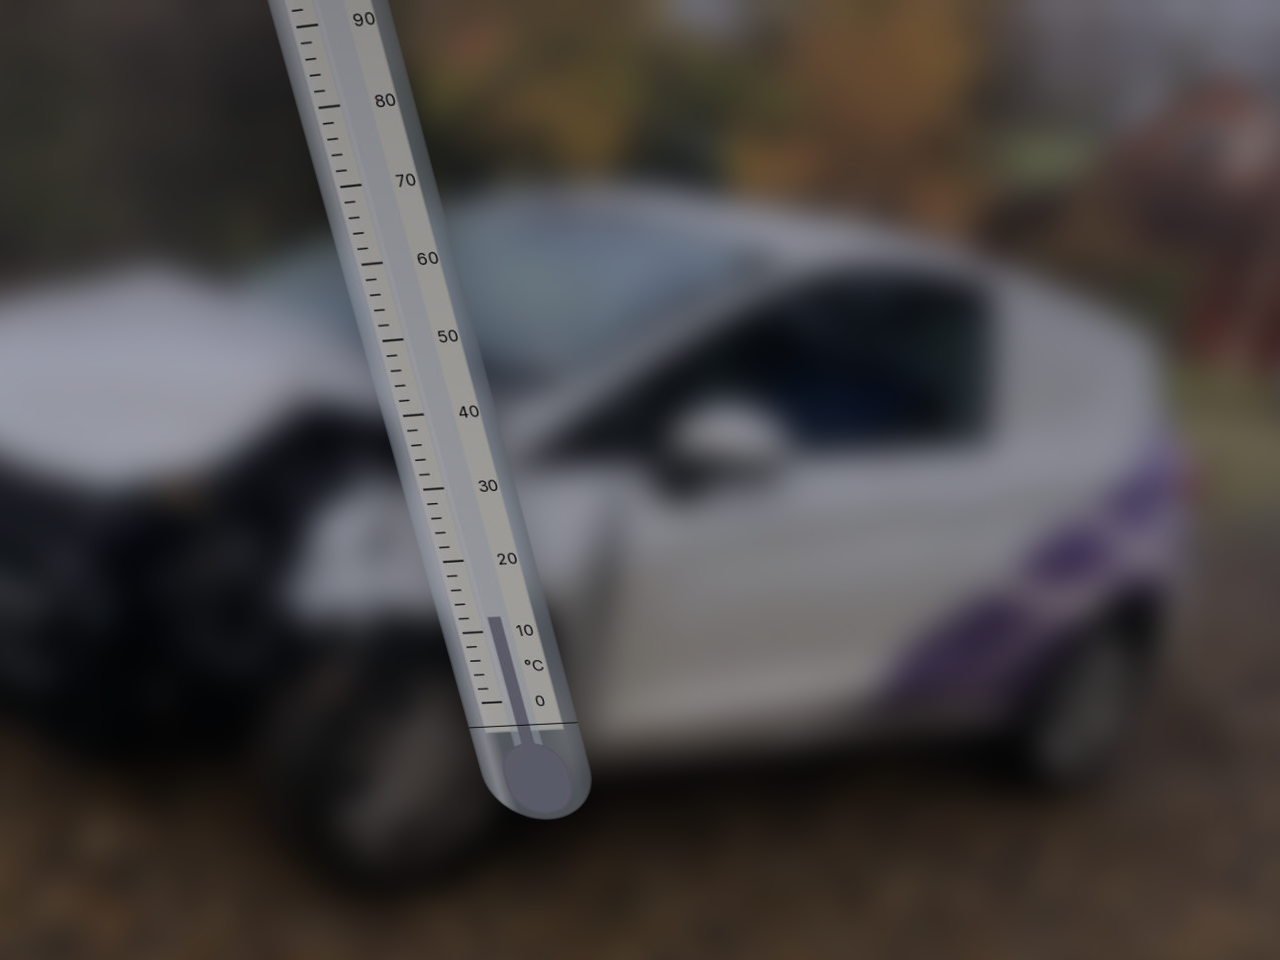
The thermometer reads °C 12
